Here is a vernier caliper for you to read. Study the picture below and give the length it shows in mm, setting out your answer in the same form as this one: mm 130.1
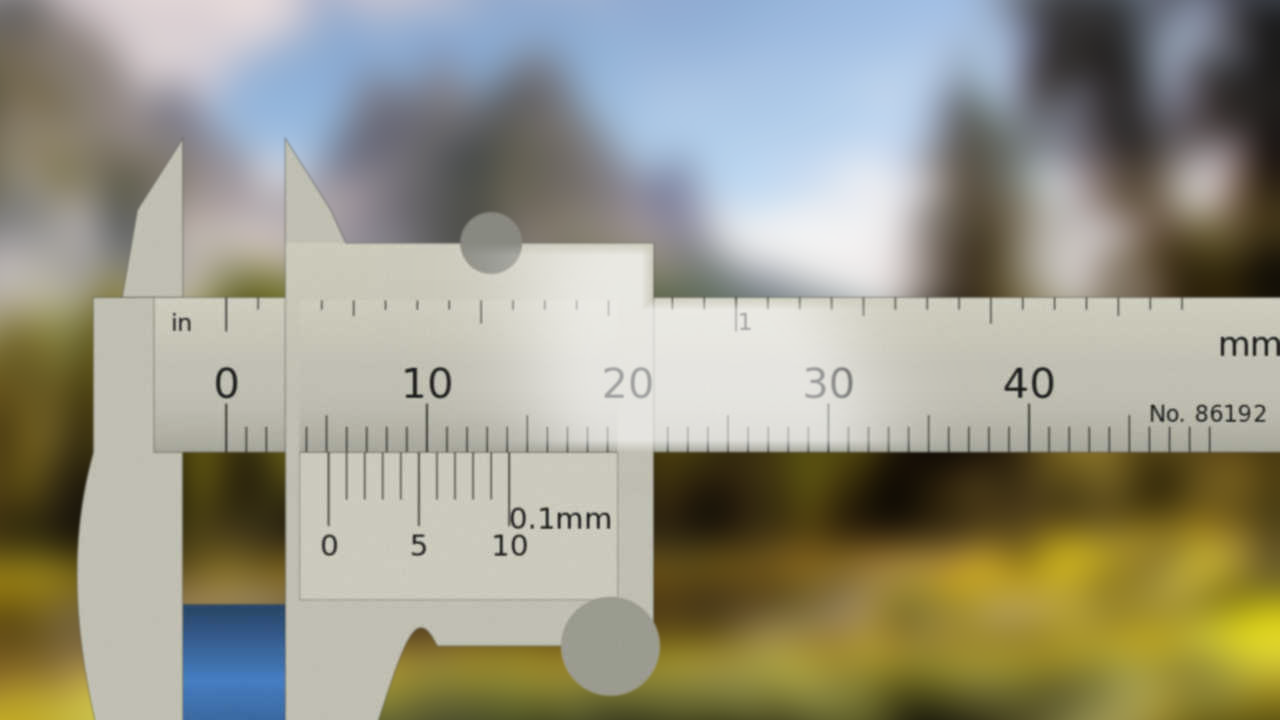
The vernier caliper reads mm 5.1
